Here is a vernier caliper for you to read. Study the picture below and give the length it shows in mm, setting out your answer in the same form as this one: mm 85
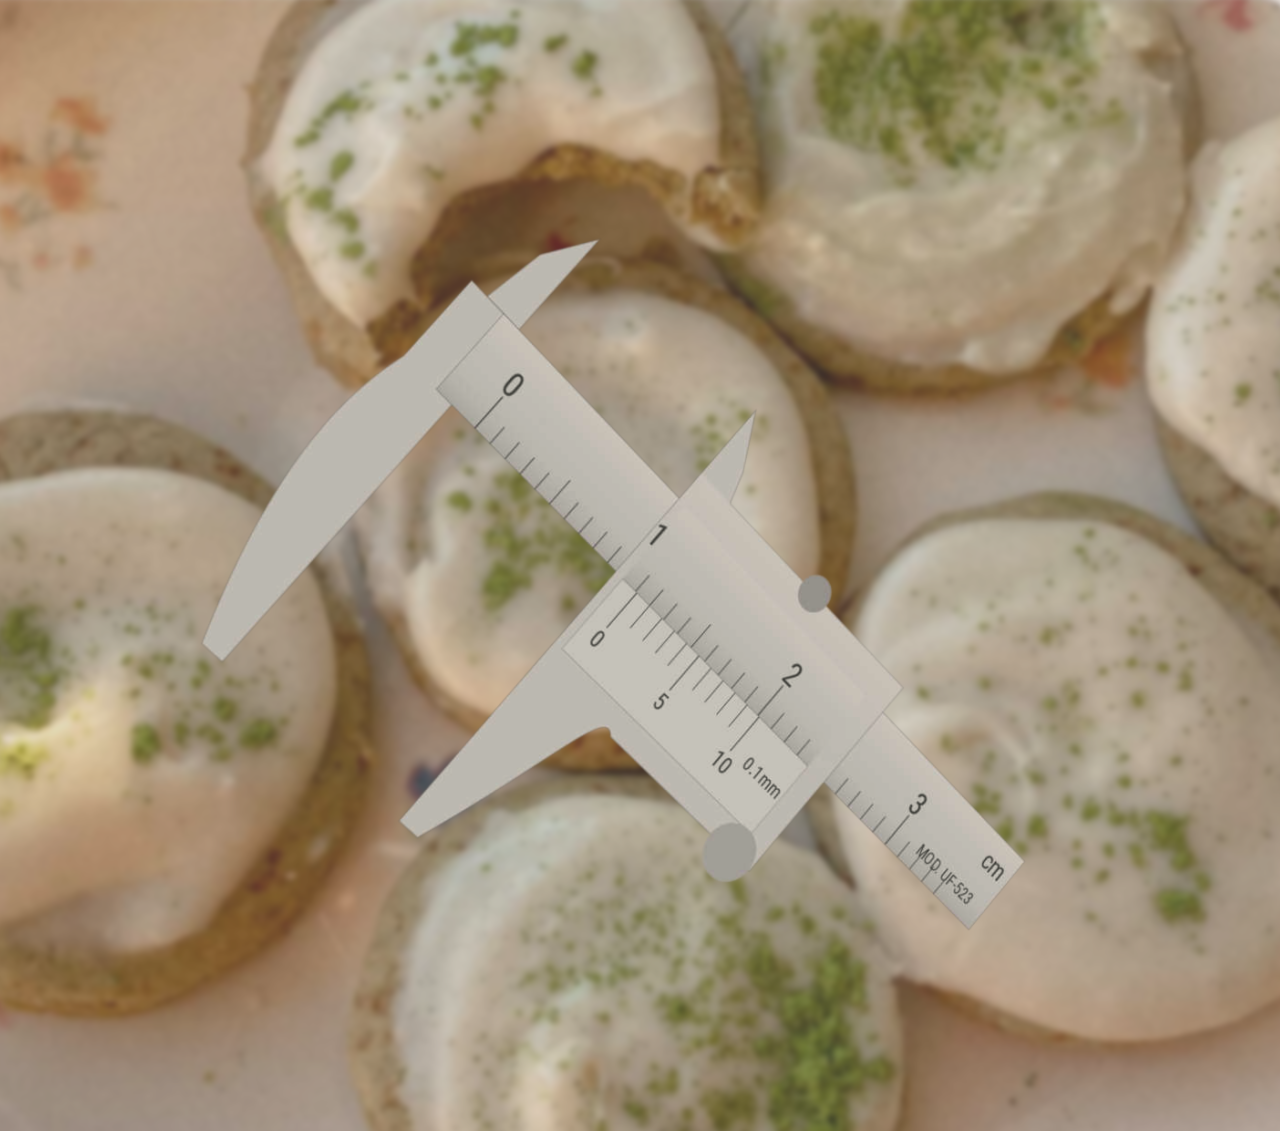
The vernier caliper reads mm 11.1
